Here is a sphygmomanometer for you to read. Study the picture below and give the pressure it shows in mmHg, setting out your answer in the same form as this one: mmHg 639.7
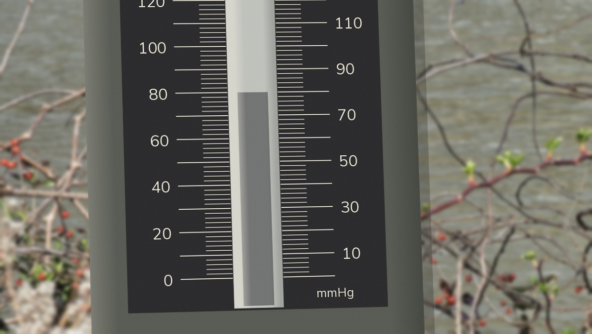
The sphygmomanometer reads mmHg 80
